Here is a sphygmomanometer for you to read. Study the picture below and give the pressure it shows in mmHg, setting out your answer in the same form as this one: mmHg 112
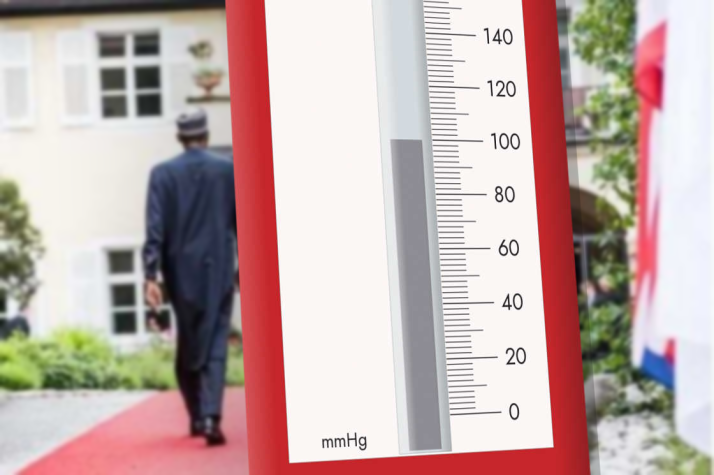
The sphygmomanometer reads mmHg 100
